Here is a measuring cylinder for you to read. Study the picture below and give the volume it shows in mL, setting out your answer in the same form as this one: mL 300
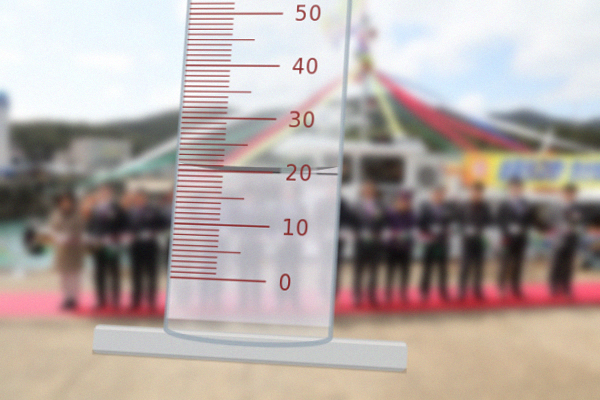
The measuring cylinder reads mL 20
